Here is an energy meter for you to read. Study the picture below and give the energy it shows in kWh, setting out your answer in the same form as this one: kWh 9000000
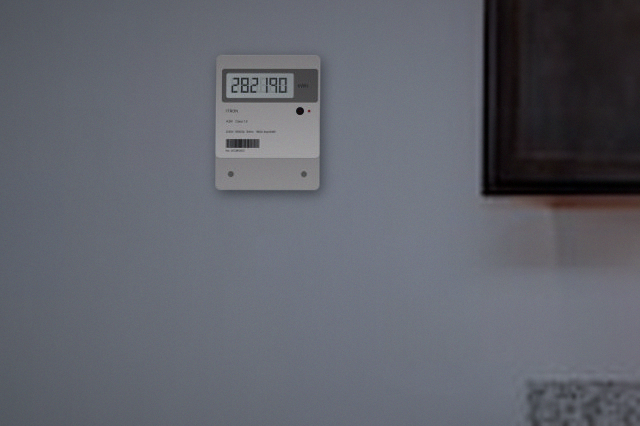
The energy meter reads kWh 282190
